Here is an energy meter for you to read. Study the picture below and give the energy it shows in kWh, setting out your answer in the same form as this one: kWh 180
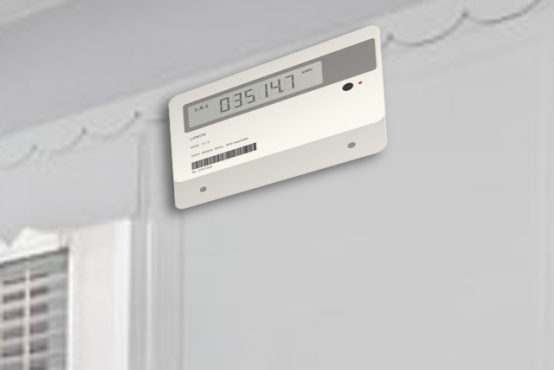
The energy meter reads kWh 3514.7
